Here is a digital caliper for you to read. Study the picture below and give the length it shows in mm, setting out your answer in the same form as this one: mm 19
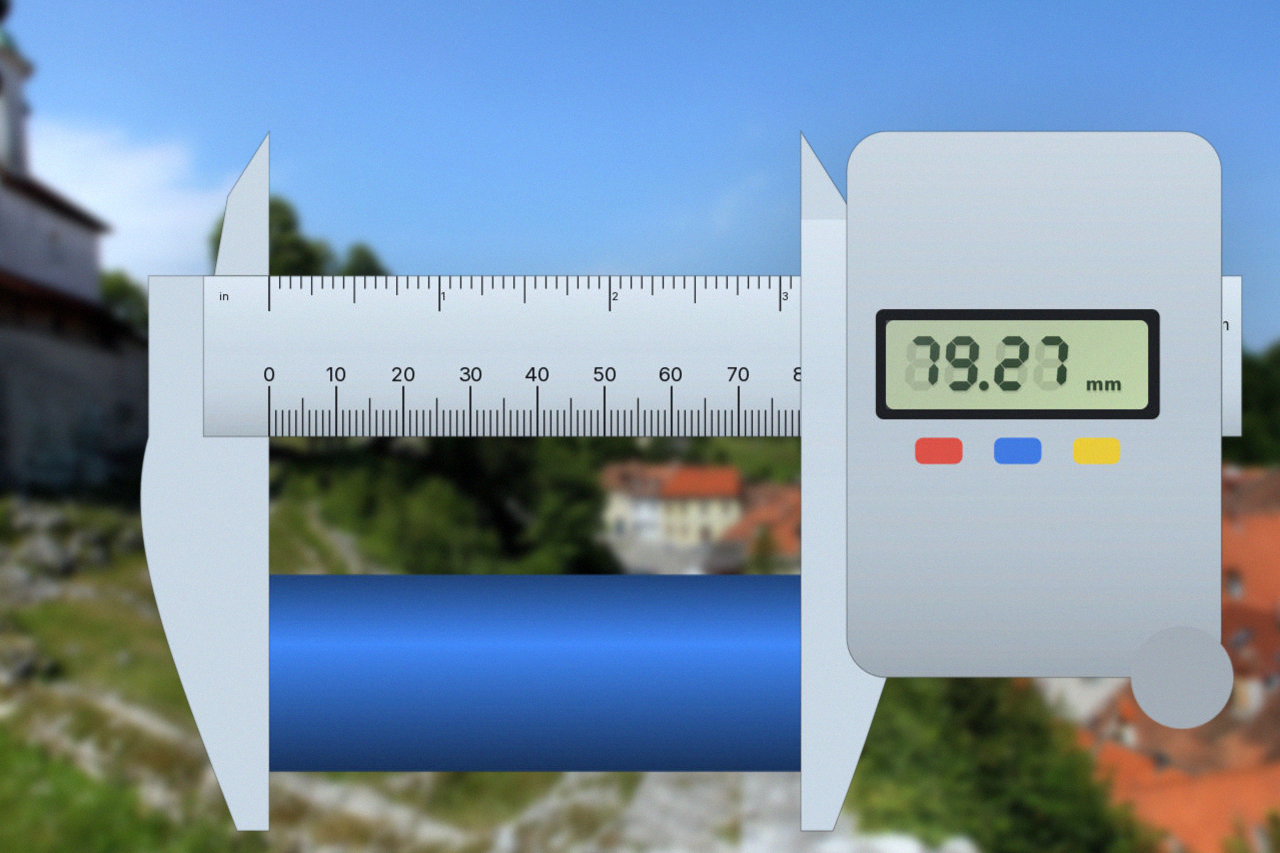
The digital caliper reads mm 79.27
